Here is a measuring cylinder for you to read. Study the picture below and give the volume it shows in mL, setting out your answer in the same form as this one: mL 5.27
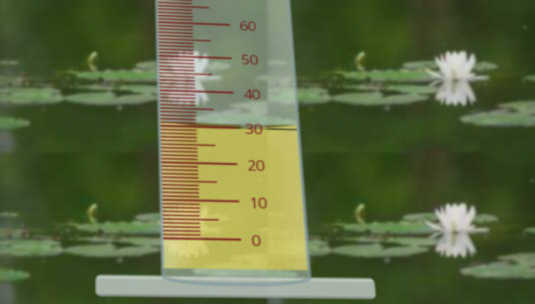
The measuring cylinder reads mL 30
